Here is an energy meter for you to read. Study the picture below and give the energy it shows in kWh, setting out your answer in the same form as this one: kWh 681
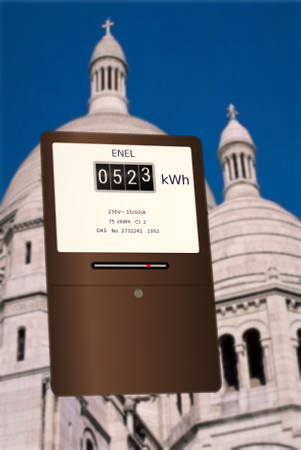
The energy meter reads kWh 523
